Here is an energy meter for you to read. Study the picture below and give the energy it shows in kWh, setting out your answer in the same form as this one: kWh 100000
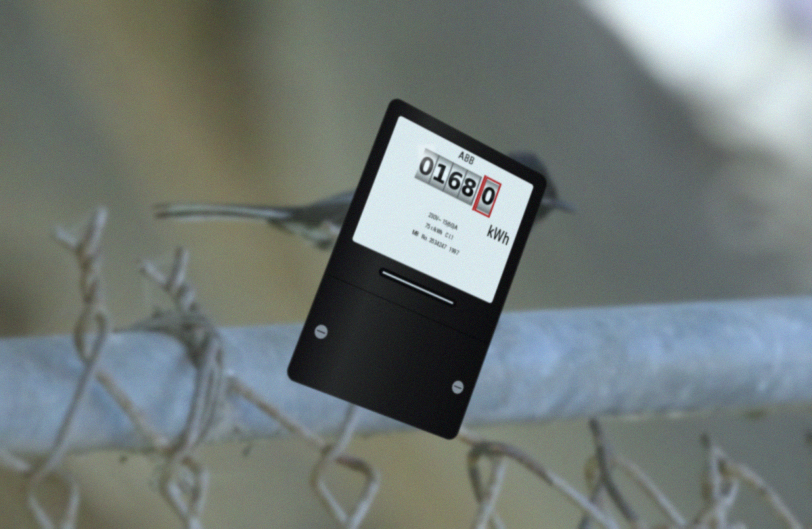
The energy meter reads kWh 168.0
